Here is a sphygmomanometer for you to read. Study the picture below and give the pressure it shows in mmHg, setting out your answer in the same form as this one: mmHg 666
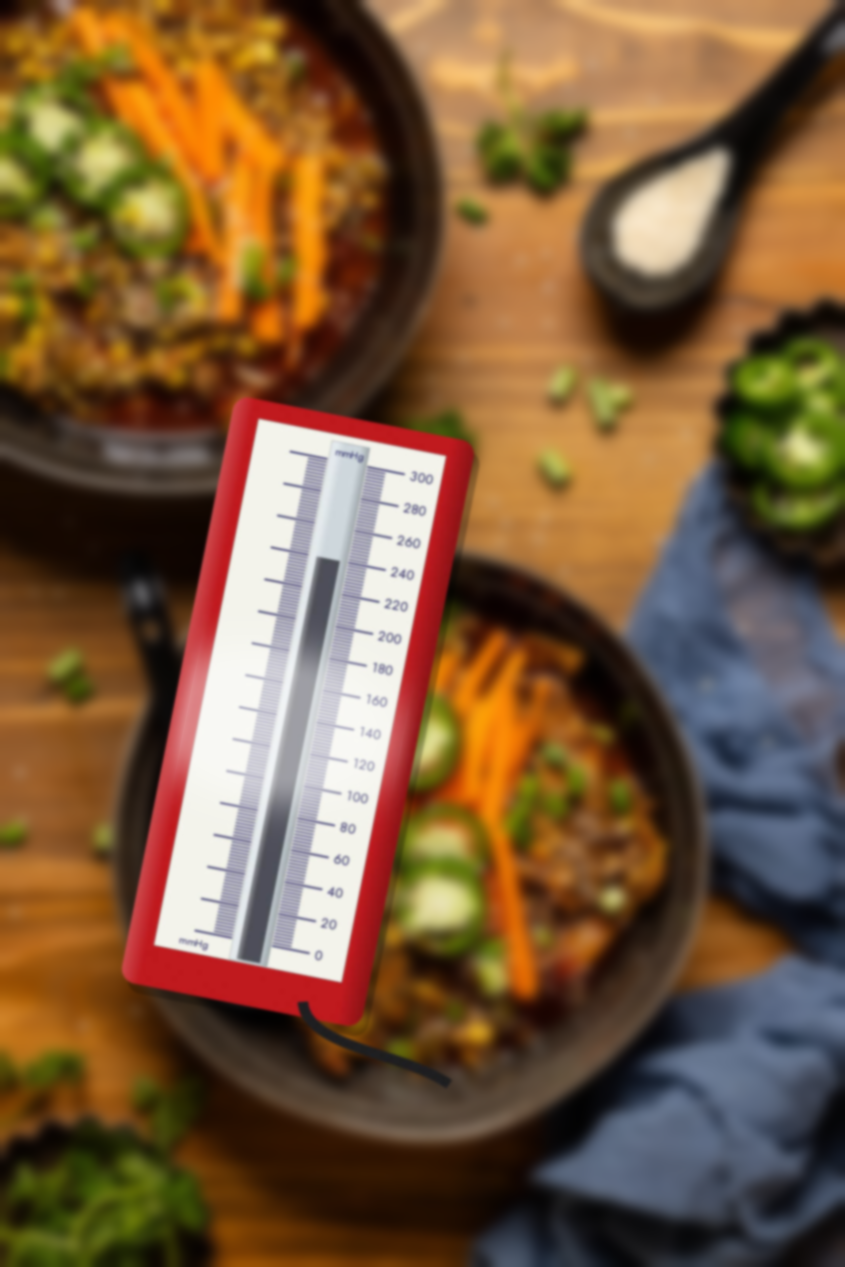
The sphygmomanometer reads mmHg 240
